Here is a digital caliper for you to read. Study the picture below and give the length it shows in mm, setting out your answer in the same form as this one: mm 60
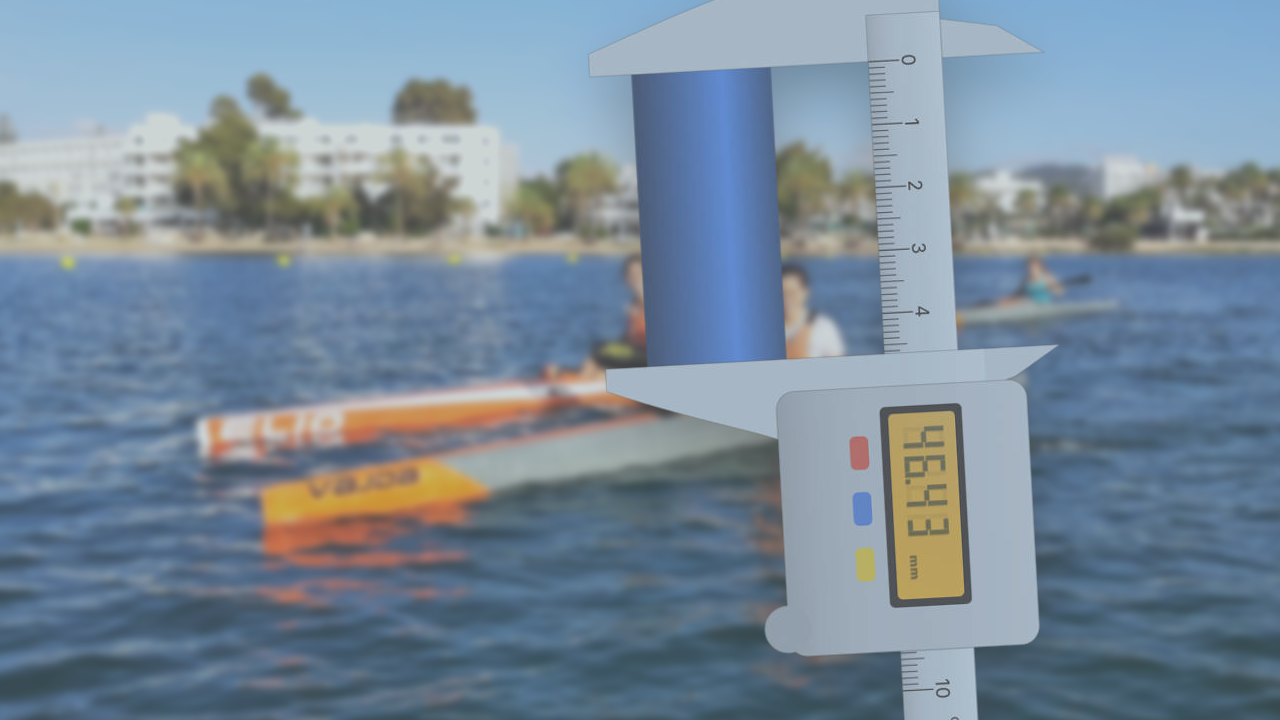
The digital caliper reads mm 46.43
